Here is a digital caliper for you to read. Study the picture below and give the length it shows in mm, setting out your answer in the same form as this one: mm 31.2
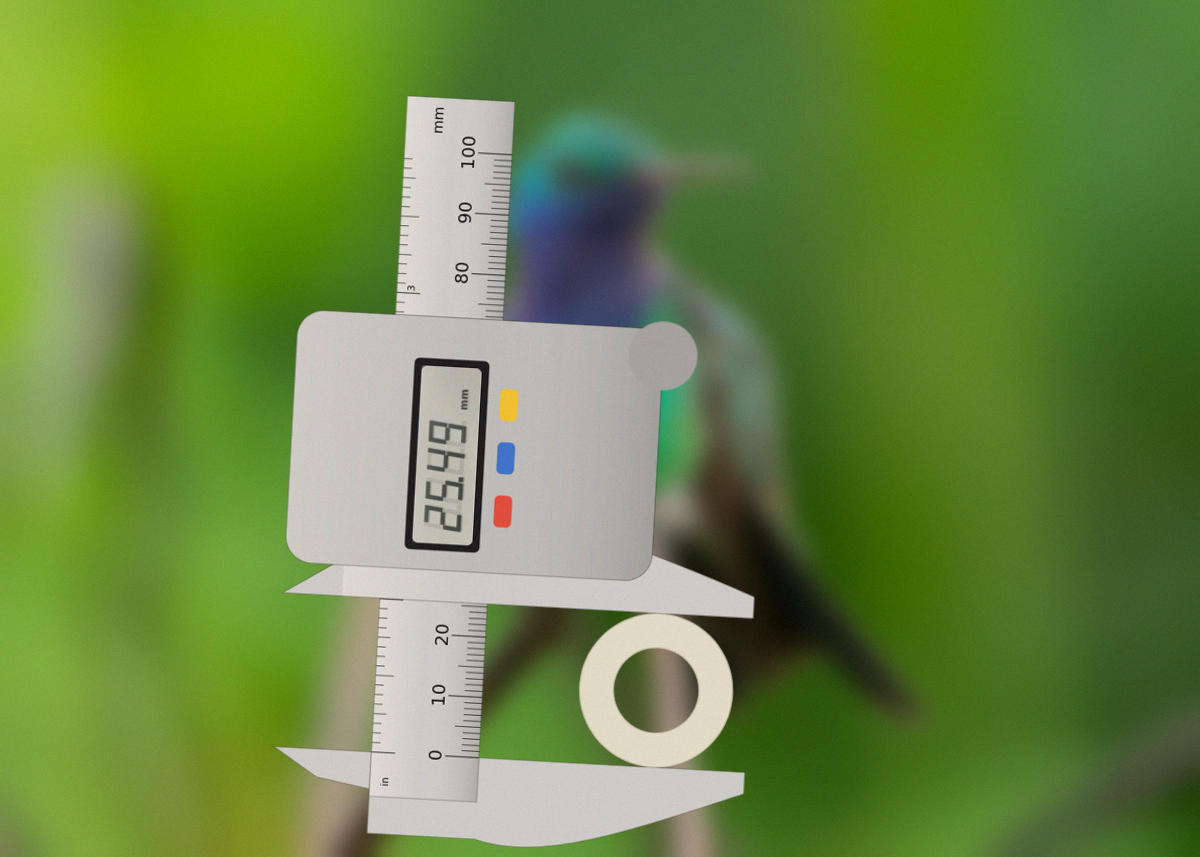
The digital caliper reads mm 25.49
